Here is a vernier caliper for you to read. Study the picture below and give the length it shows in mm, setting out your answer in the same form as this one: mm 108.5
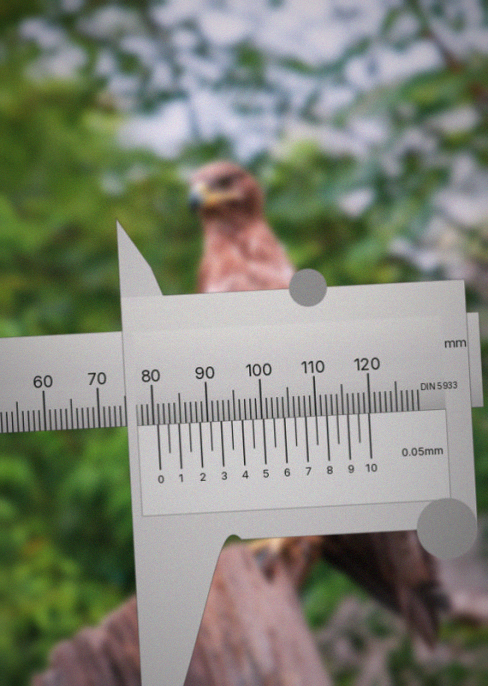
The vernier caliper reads mm 80.8
